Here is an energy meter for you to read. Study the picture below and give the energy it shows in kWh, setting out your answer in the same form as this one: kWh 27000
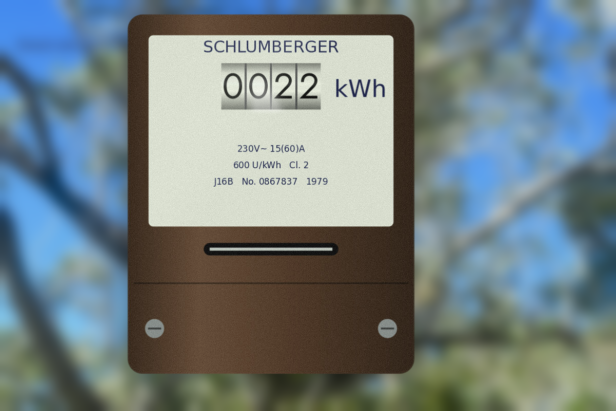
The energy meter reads kWh 22
